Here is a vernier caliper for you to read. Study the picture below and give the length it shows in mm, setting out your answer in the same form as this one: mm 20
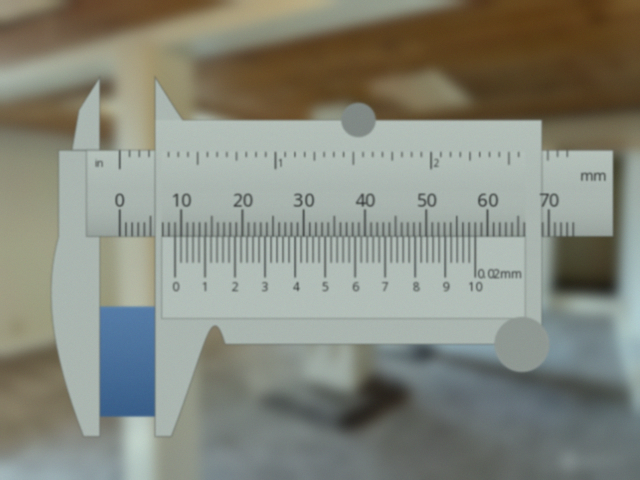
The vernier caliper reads mm 9.0
